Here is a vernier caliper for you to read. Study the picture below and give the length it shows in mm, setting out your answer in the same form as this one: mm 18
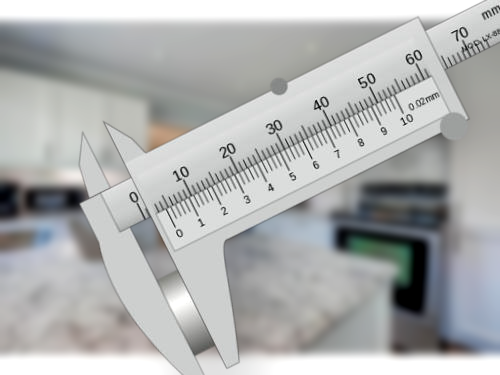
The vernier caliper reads mm 4.5
